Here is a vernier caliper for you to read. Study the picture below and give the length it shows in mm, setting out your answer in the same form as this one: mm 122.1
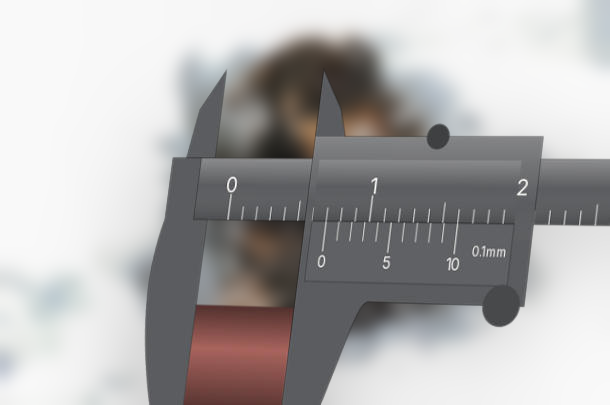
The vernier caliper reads mm 7.0
